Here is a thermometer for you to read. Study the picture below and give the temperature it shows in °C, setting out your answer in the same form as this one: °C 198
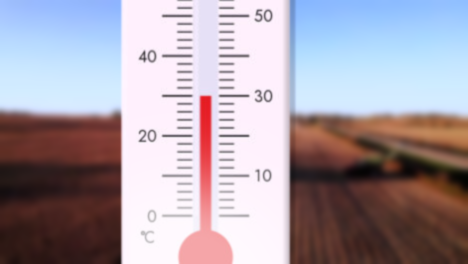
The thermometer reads °C 30
